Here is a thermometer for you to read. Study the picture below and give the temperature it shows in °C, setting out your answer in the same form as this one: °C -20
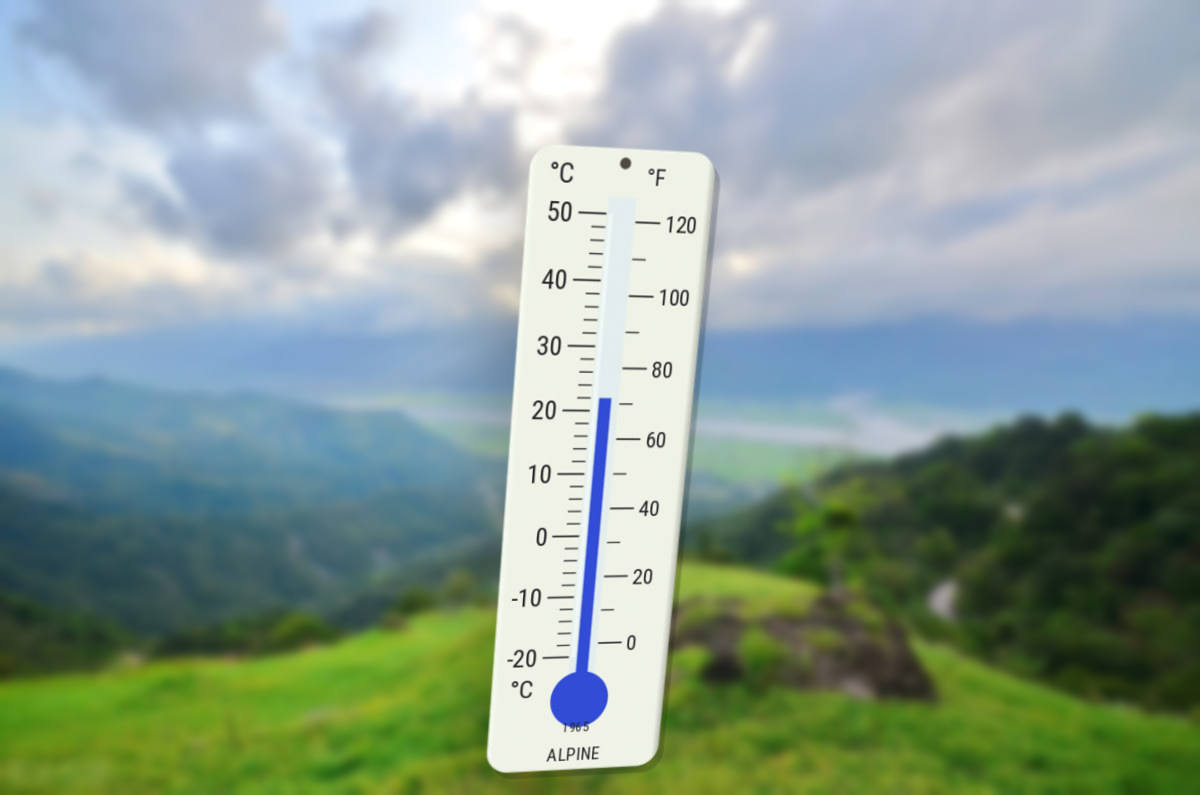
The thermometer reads °C 22
